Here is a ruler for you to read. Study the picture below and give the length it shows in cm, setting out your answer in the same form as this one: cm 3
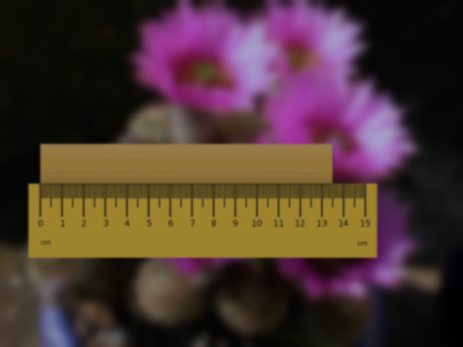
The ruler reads cm 13.5
